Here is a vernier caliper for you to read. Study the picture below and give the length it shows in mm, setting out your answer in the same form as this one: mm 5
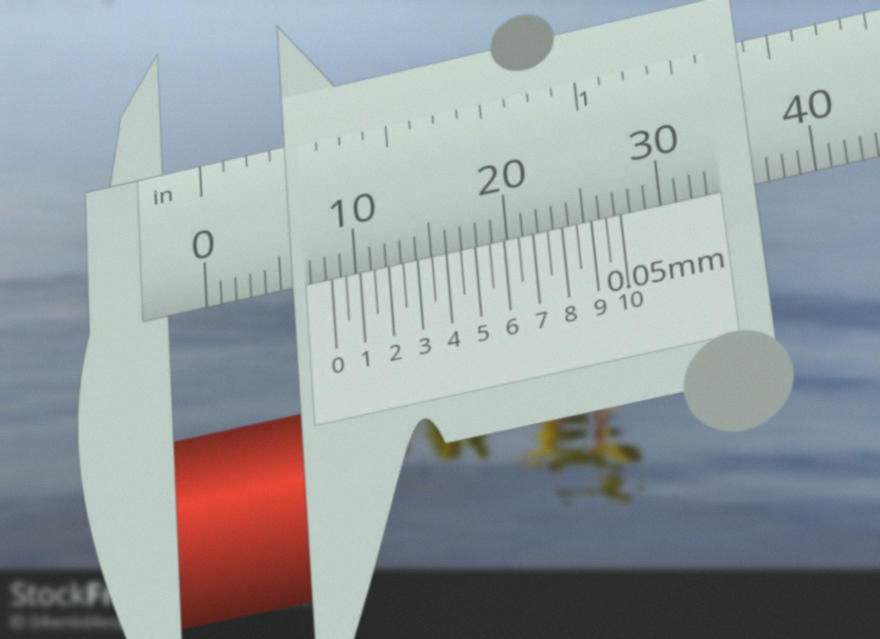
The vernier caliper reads mm 8.4
